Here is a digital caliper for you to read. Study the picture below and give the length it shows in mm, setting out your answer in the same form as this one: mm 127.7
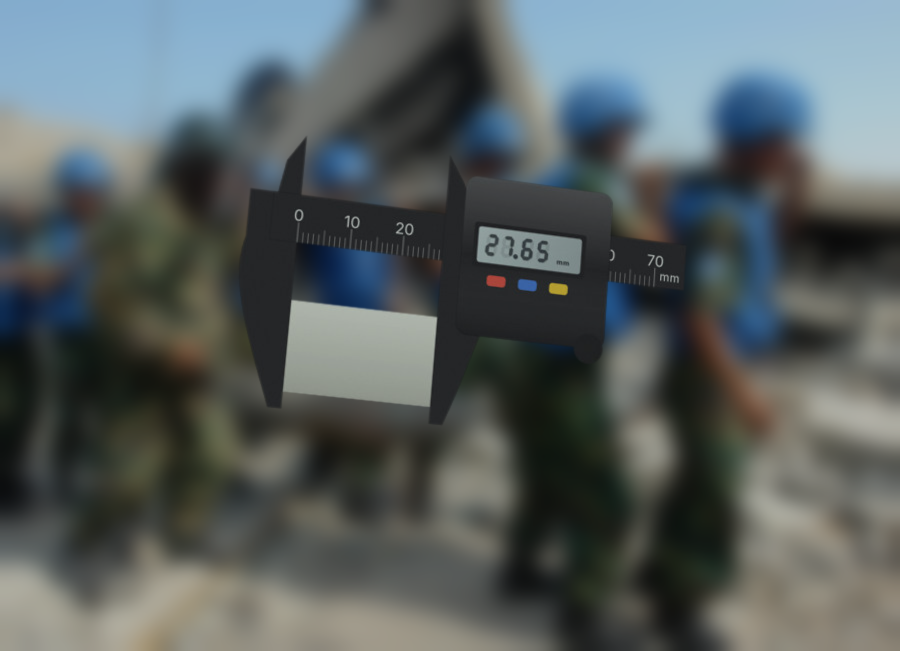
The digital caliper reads mm 27.65
